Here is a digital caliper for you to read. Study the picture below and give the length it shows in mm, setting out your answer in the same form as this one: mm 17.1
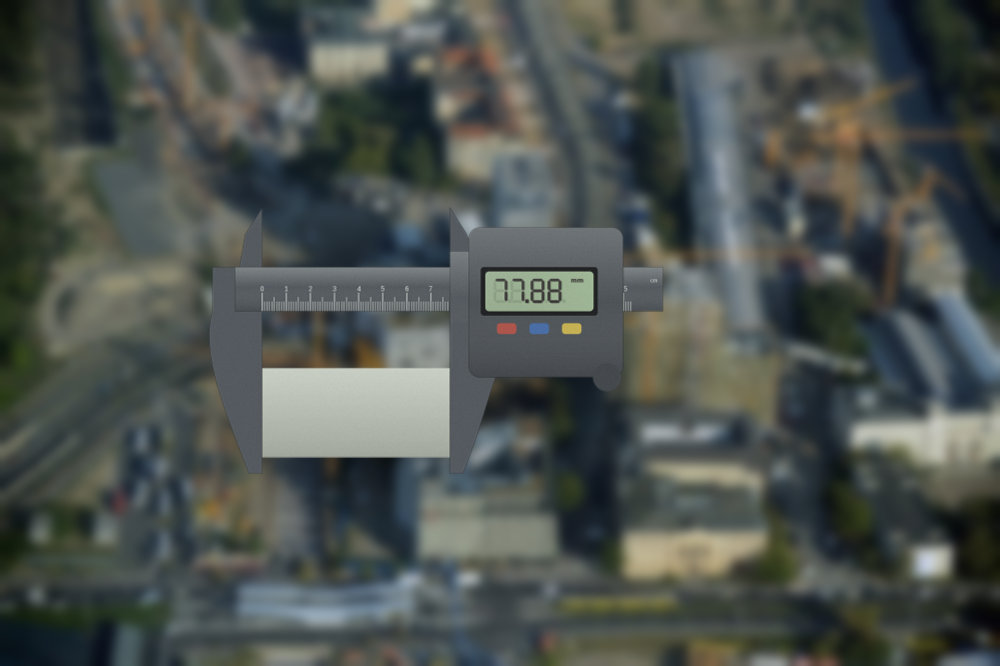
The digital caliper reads mm 77.88
